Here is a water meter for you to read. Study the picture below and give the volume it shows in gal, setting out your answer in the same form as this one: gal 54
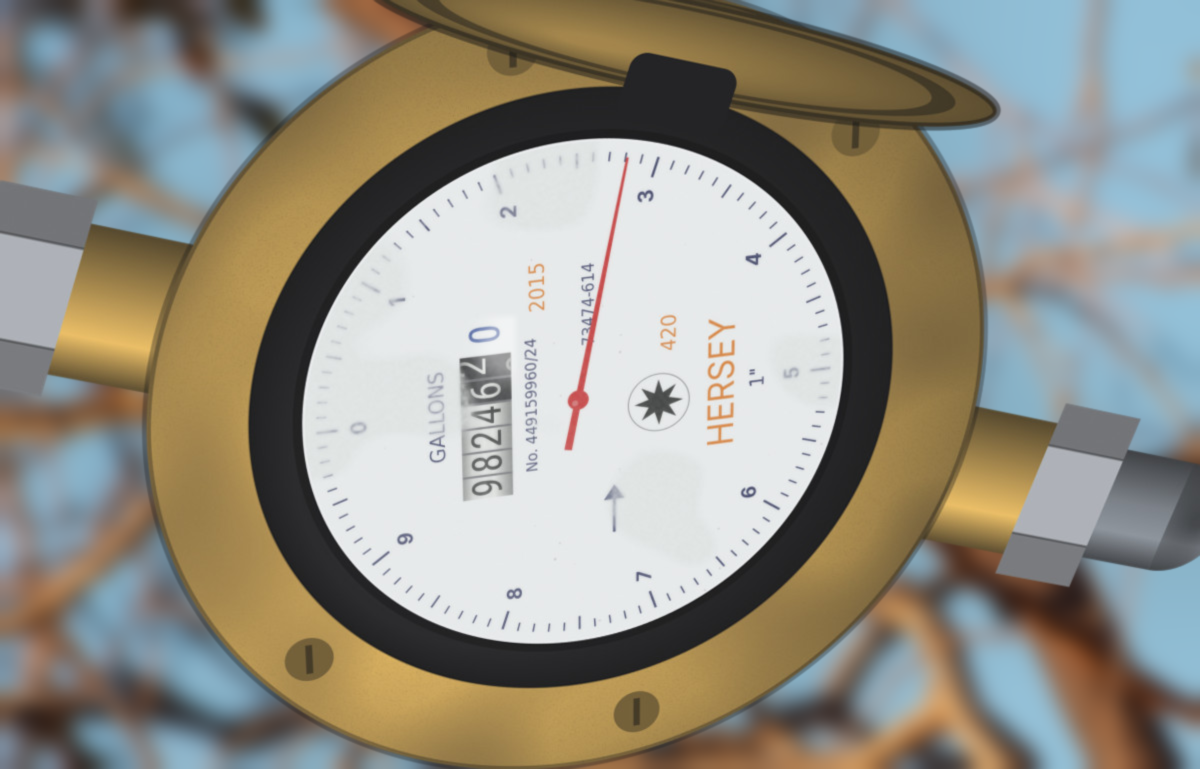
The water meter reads gal 9824622.8
